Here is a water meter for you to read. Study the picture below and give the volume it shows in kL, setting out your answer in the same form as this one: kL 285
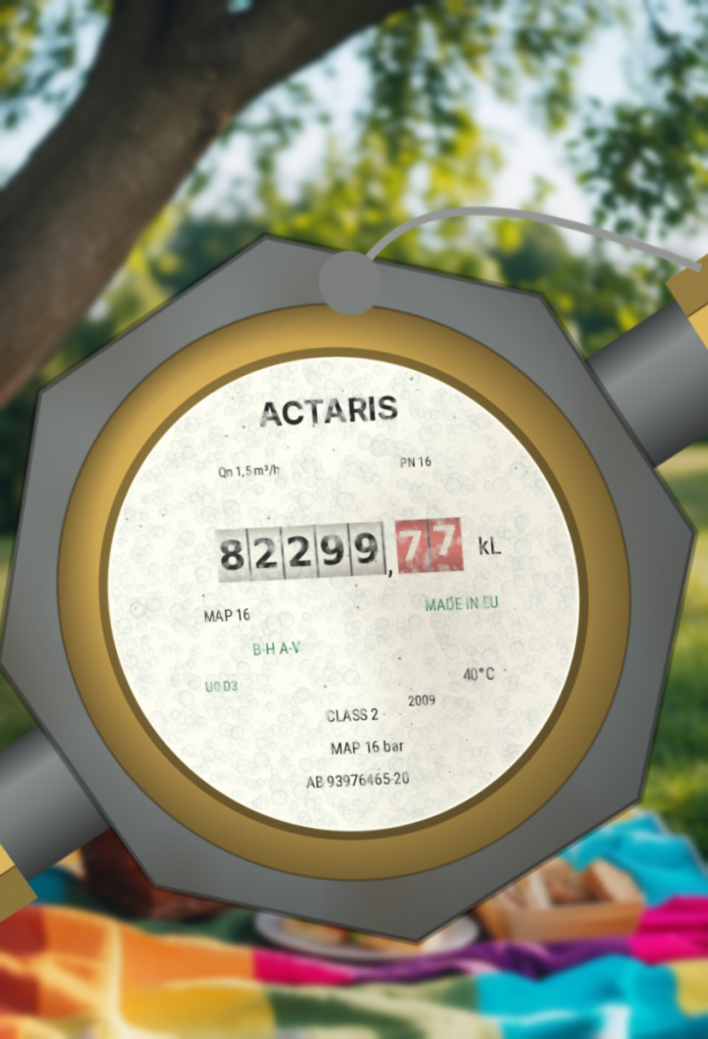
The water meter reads kL 82299.77
